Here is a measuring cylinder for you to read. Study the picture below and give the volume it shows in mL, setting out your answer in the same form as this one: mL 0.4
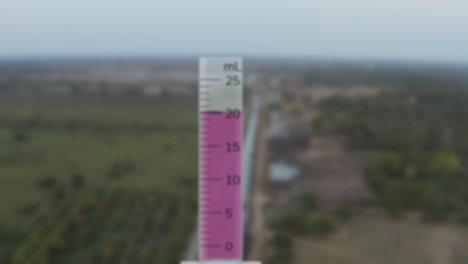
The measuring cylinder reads mL 20
